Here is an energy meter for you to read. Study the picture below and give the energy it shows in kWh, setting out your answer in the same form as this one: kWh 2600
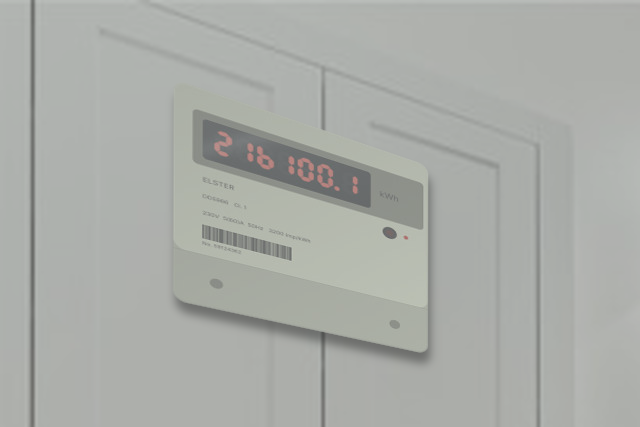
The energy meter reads kWh 216100.1
